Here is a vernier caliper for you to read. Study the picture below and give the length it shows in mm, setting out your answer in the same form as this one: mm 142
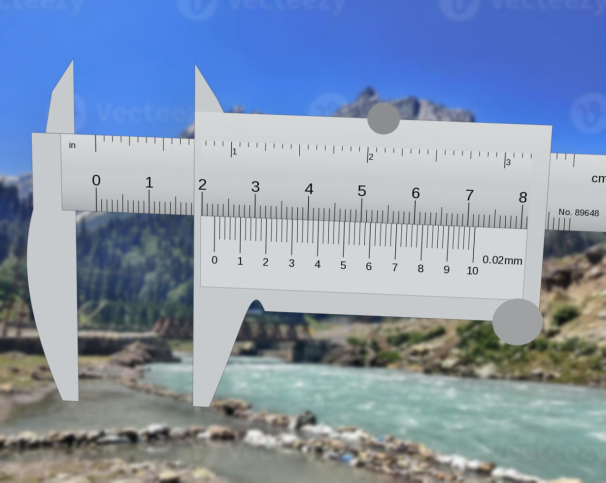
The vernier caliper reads mm 22.4
